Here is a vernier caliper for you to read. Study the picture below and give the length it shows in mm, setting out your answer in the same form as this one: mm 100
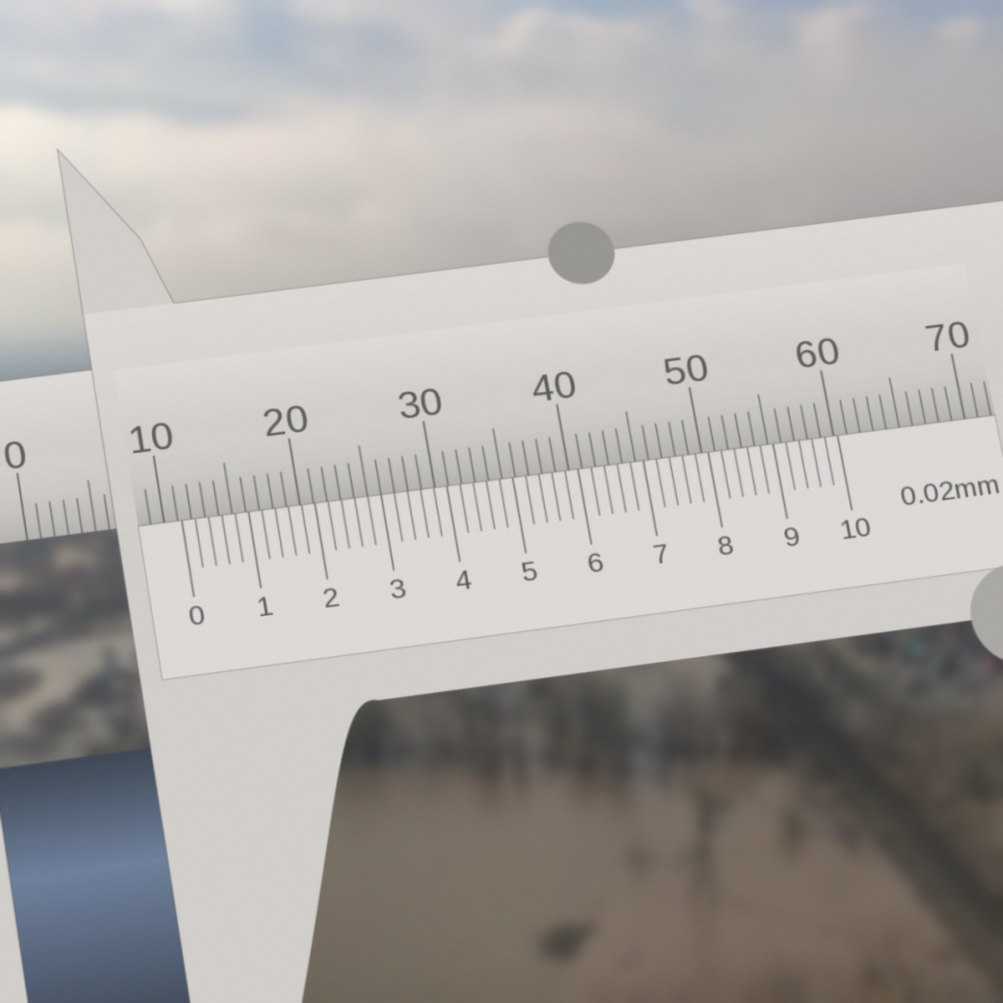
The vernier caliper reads mm 11.3
